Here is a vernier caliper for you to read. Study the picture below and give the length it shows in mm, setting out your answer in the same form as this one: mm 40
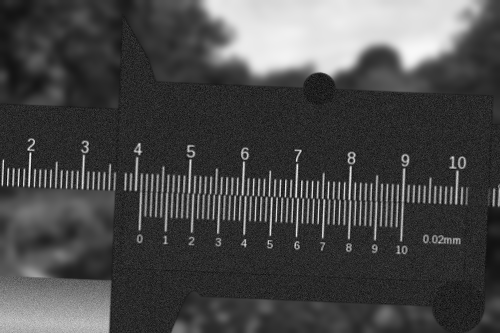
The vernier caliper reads mm 41.0
